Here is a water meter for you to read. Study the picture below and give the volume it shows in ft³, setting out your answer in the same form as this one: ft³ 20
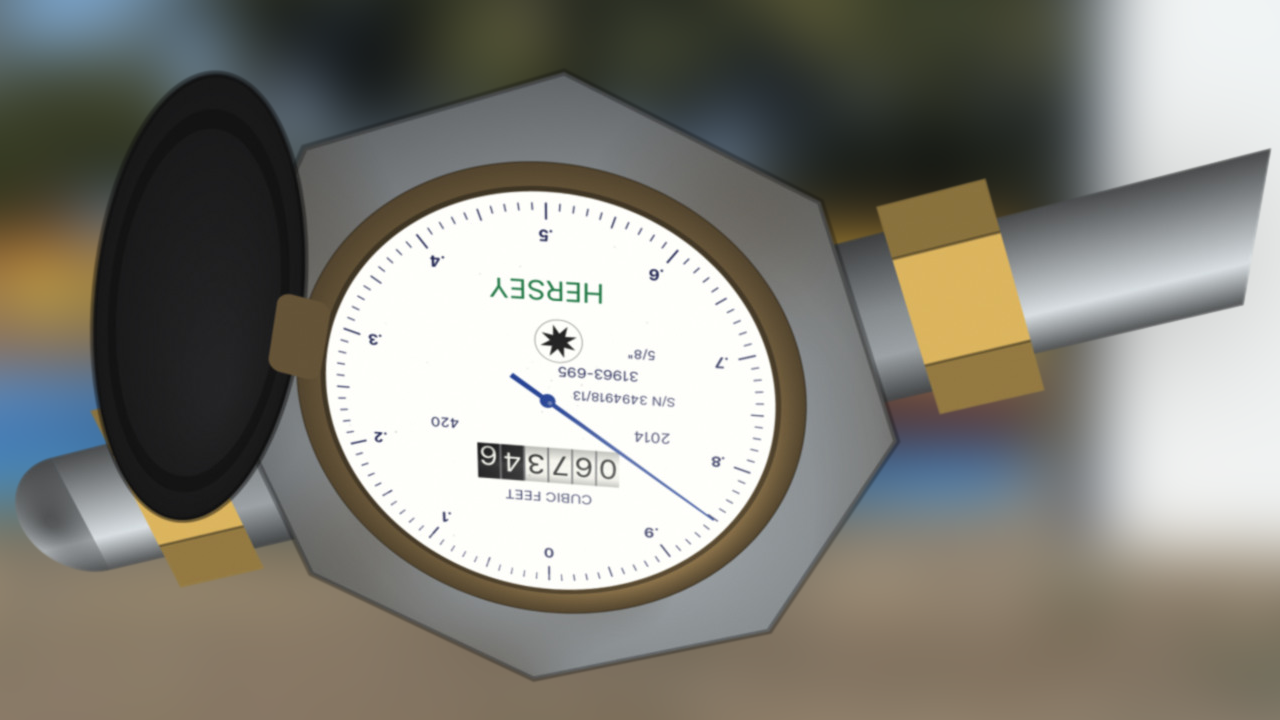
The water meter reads ft³ 67345.85
